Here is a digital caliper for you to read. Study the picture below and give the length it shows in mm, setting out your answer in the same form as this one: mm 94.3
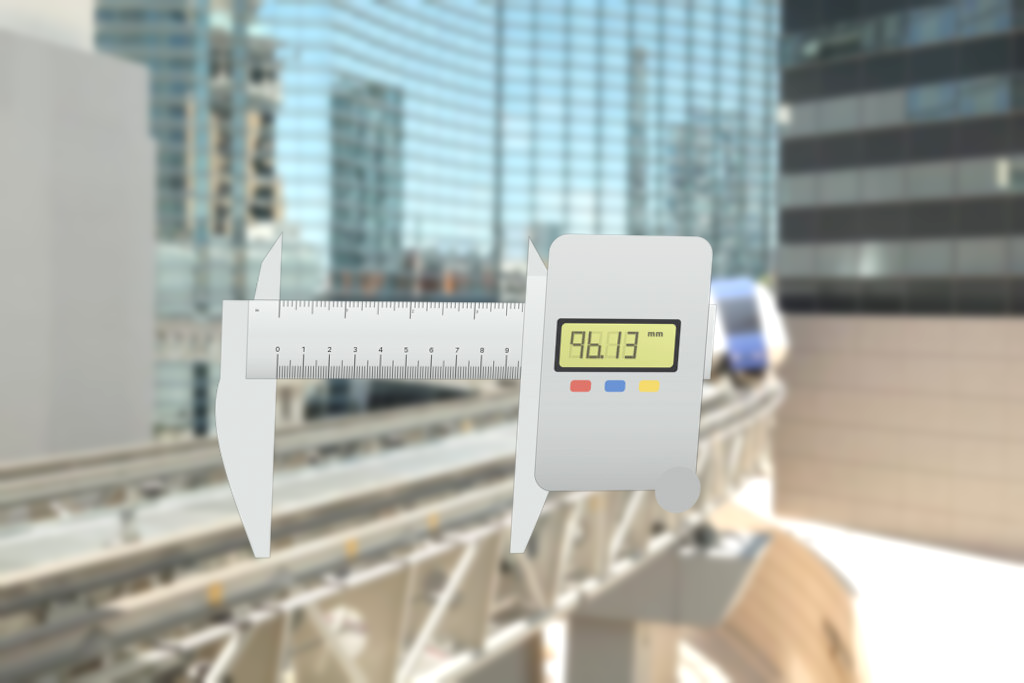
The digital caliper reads mm 96.13
